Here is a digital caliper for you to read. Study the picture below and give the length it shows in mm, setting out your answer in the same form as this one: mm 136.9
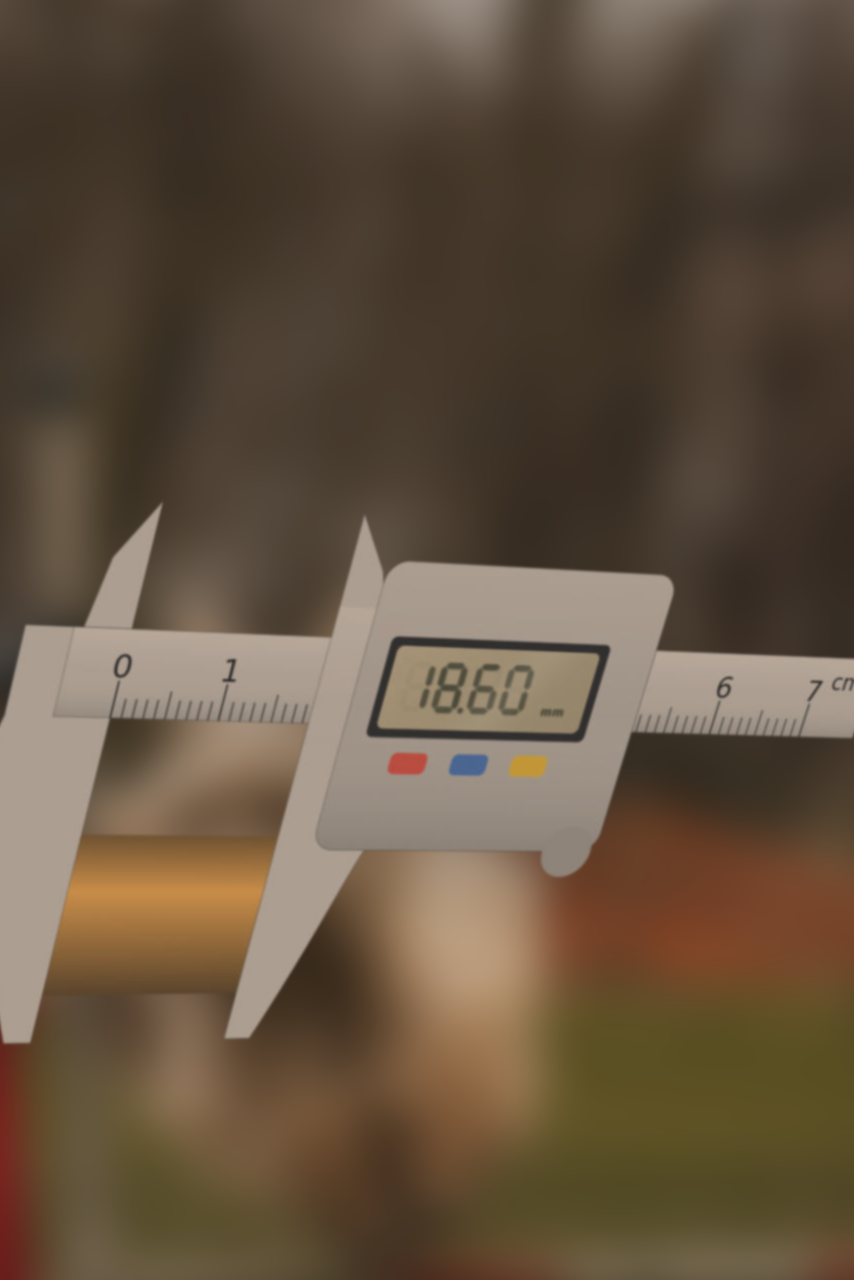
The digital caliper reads mm 18.60
